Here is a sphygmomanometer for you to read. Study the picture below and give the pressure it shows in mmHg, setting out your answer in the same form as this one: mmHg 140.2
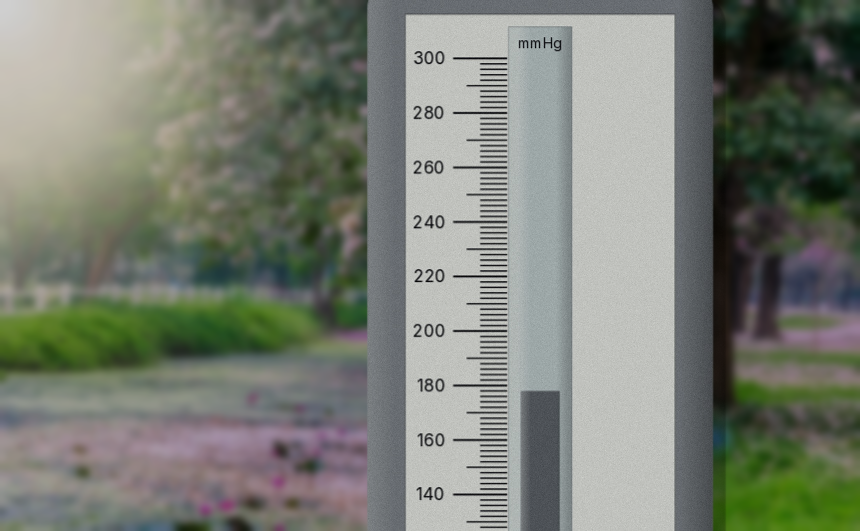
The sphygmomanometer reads mmHg 178
